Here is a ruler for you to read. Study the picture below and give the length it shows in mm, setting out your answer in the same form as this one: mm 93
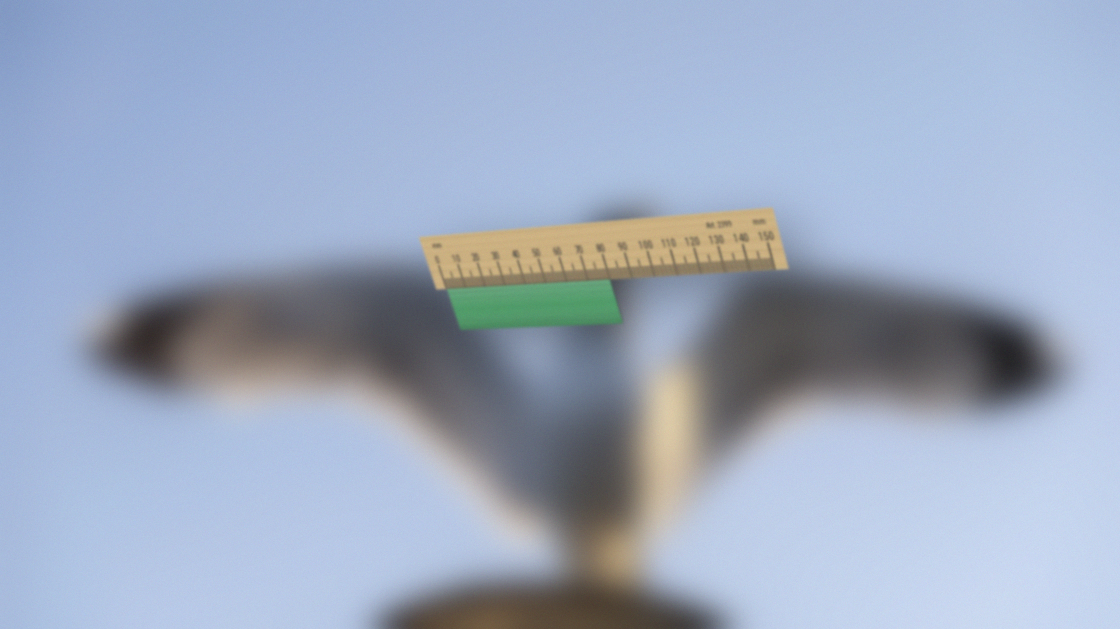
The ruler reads mm 80
